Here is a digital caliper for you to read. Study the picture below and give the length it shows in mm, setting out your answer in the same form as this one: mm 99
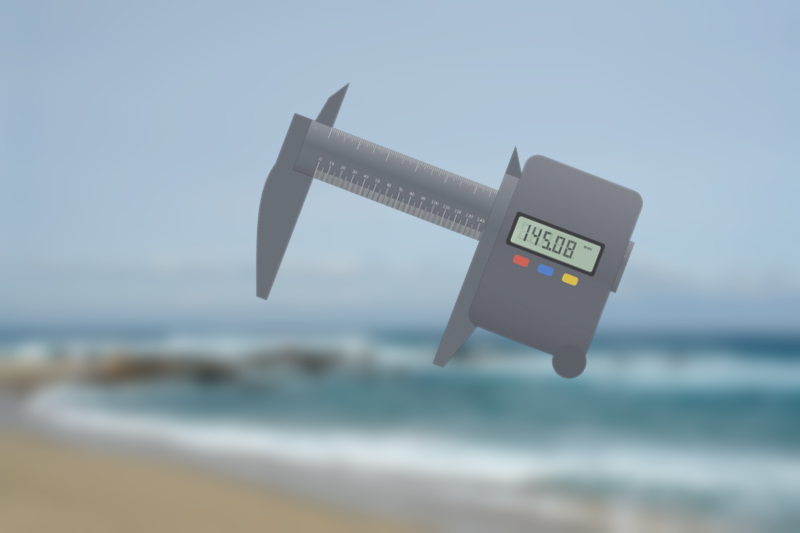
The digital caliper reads mm 145.08
